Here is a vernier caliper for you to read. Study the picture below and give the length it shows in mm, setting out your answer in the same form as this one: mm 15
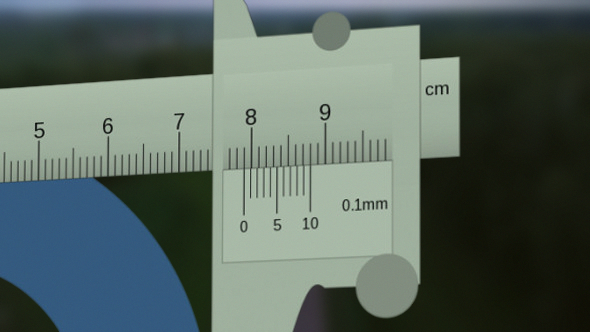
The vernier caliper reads mm 79.0
